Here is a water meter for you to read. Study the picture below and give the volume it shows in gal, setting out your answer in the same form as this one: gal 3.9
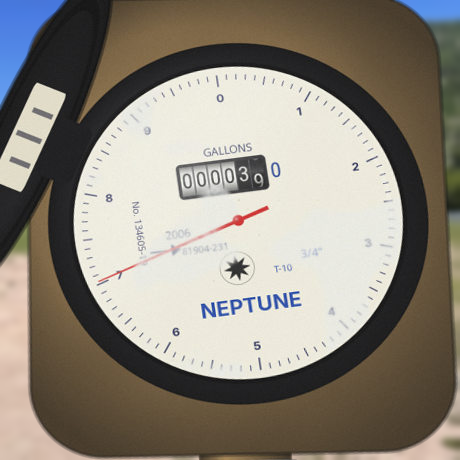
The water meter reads gal 387.0
